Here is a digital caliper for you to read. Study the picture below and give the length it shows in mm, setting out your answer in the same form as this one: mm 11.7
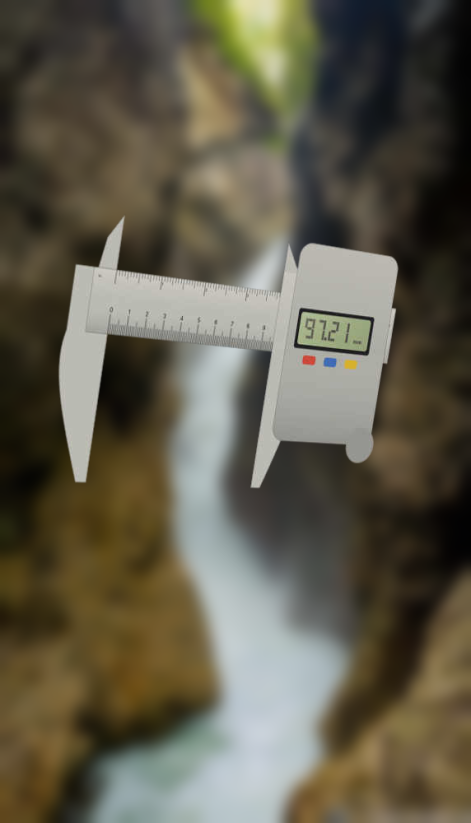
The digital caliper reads mm 97.21
